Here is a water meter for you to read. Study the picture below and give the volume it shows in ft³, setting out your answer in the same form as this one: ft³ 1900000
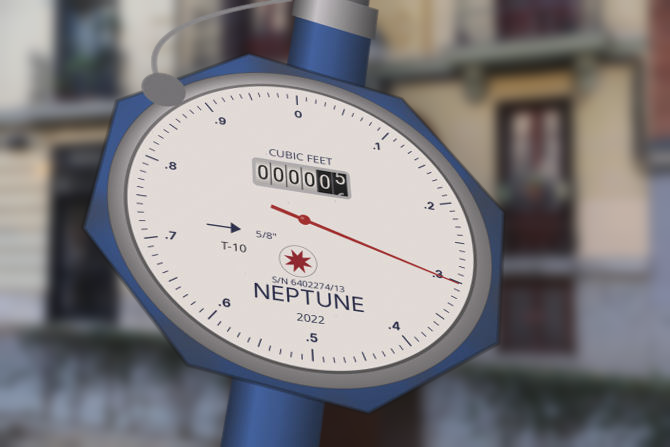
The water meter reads ft³ 5.30
